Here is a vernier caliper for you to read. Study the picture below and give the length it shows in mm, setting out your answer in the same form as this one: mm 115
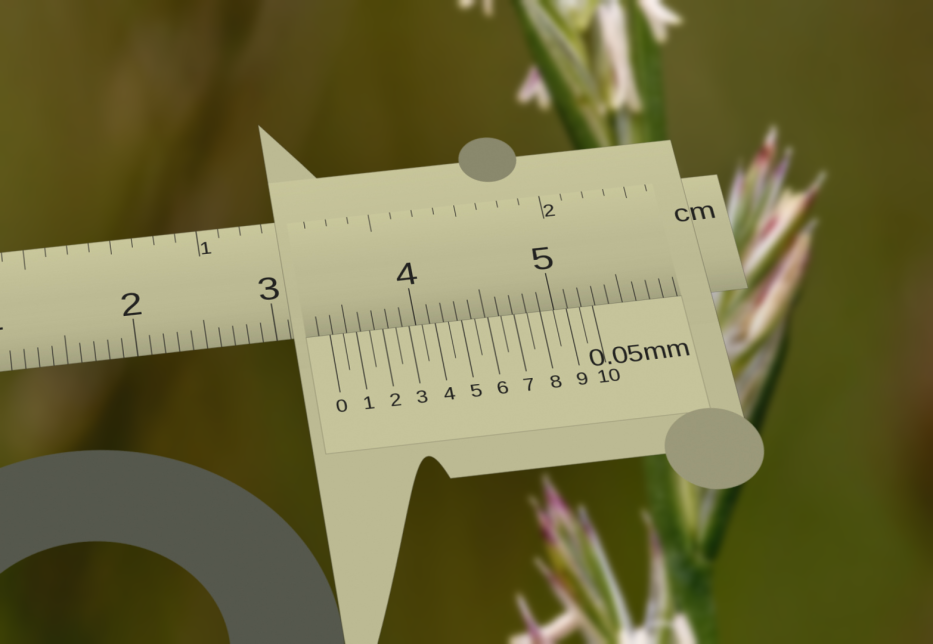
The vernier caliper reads mm 33.8
